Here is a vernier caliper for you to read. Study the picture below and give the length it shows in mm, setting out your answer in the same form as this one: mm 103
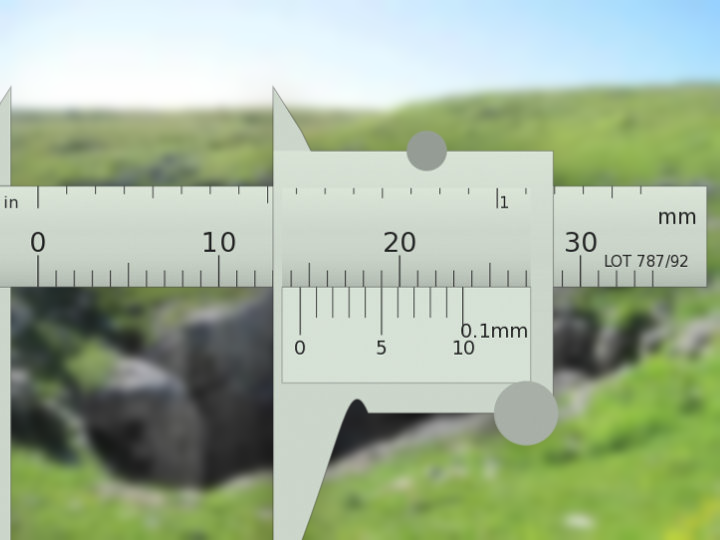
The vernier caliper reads mm 14.5
